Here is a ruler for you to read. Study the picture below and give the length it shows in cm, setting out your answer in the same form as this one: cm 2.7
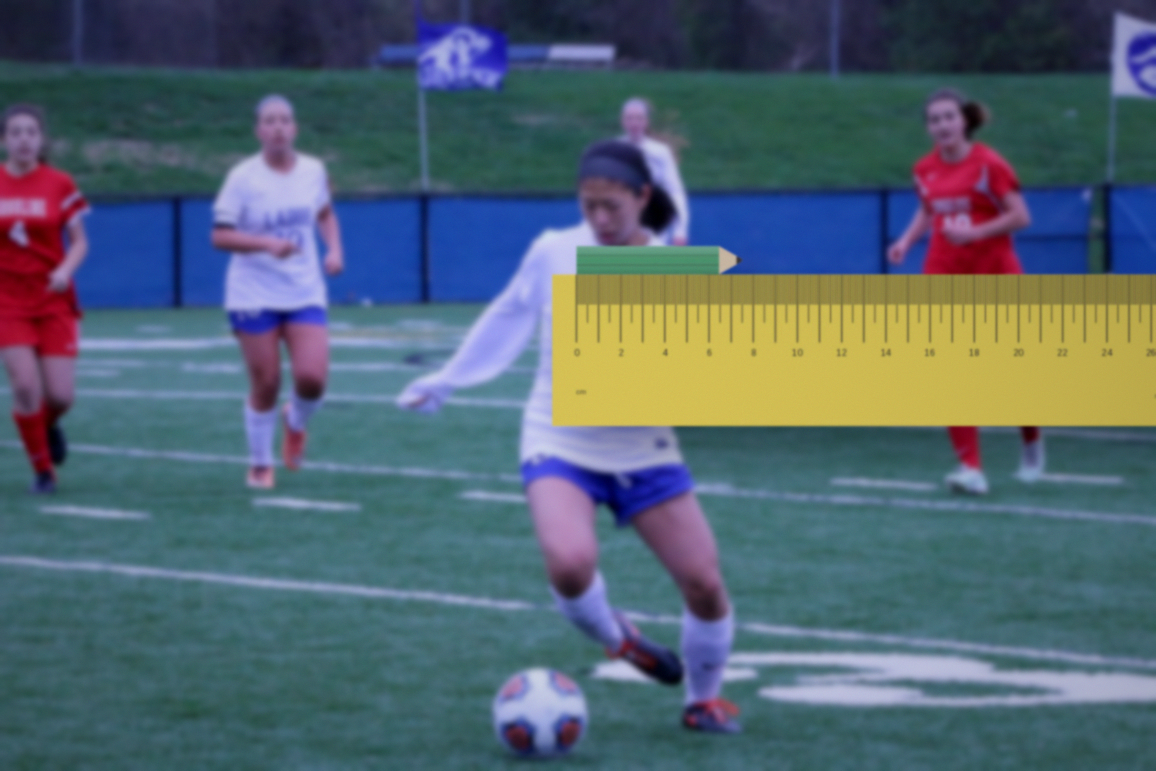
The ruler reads cm 7.5
